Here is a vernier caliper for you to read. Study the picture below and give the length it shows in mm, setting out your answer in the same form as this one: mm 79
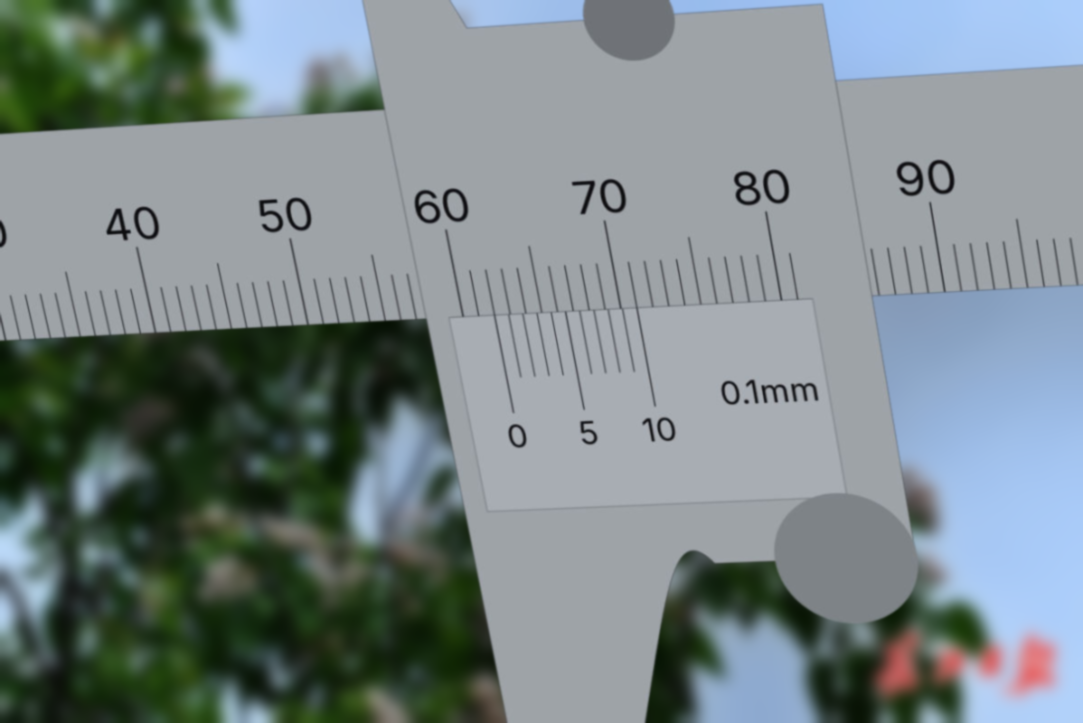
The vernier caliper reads mm 62.0
